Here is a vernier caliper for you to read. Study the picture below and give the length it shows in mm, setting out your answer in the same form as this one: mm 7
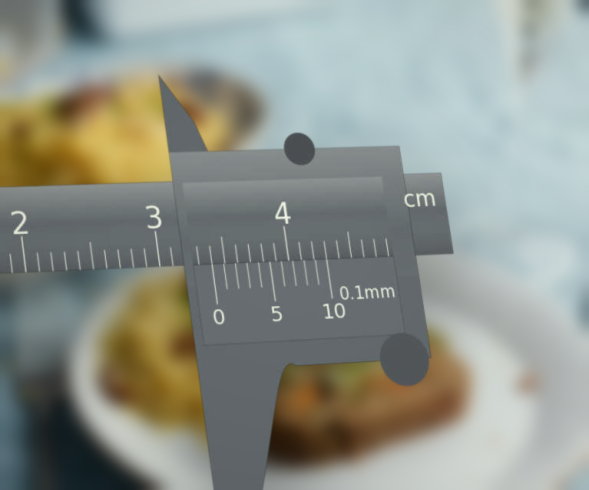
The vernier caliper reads mm 34.0
